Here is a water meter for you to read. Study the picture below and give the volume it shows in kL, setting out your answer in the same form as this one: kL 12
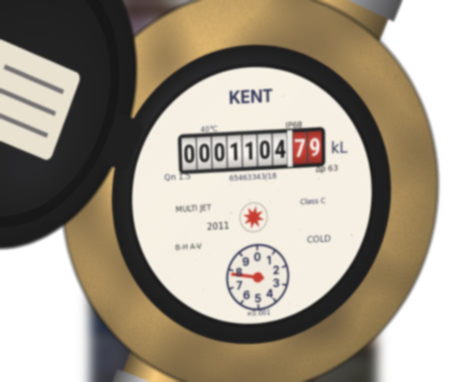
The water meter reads kL 1104.797
